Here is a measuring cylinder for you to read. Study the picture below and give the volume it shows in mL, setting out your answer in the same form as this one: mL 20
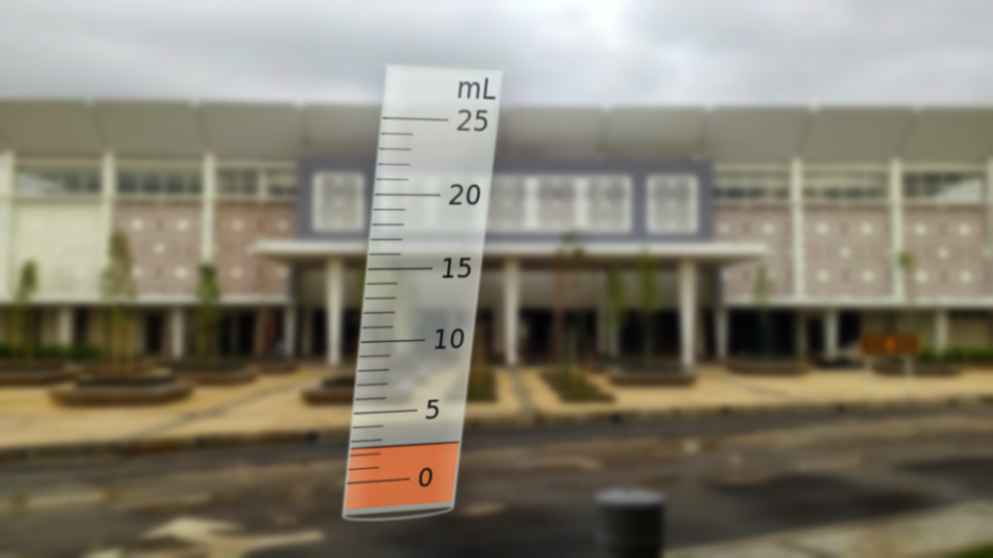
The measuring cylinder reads mL 2.5
